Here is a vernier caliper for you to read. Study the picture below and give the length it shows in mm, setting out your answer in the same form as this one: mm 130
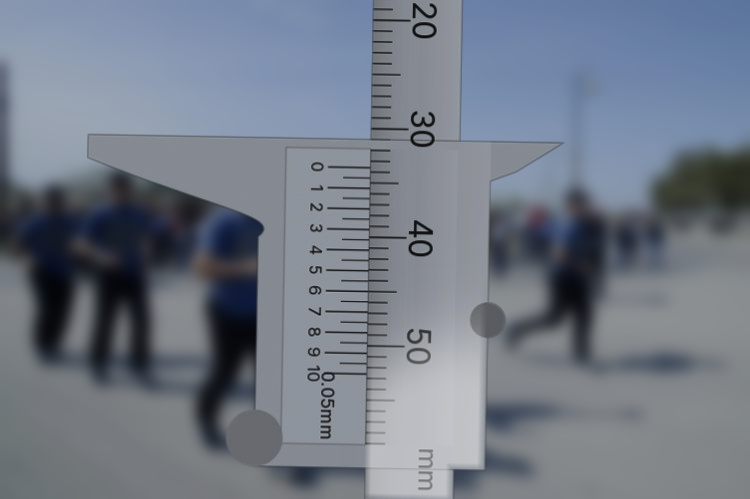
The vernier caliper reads mm 33.6
